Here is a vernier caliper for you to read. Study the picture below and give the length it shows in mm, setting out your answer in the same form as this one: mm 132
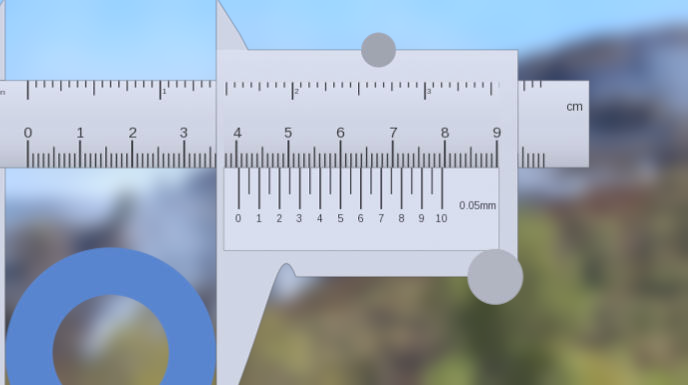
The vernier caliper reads mm 40.5
